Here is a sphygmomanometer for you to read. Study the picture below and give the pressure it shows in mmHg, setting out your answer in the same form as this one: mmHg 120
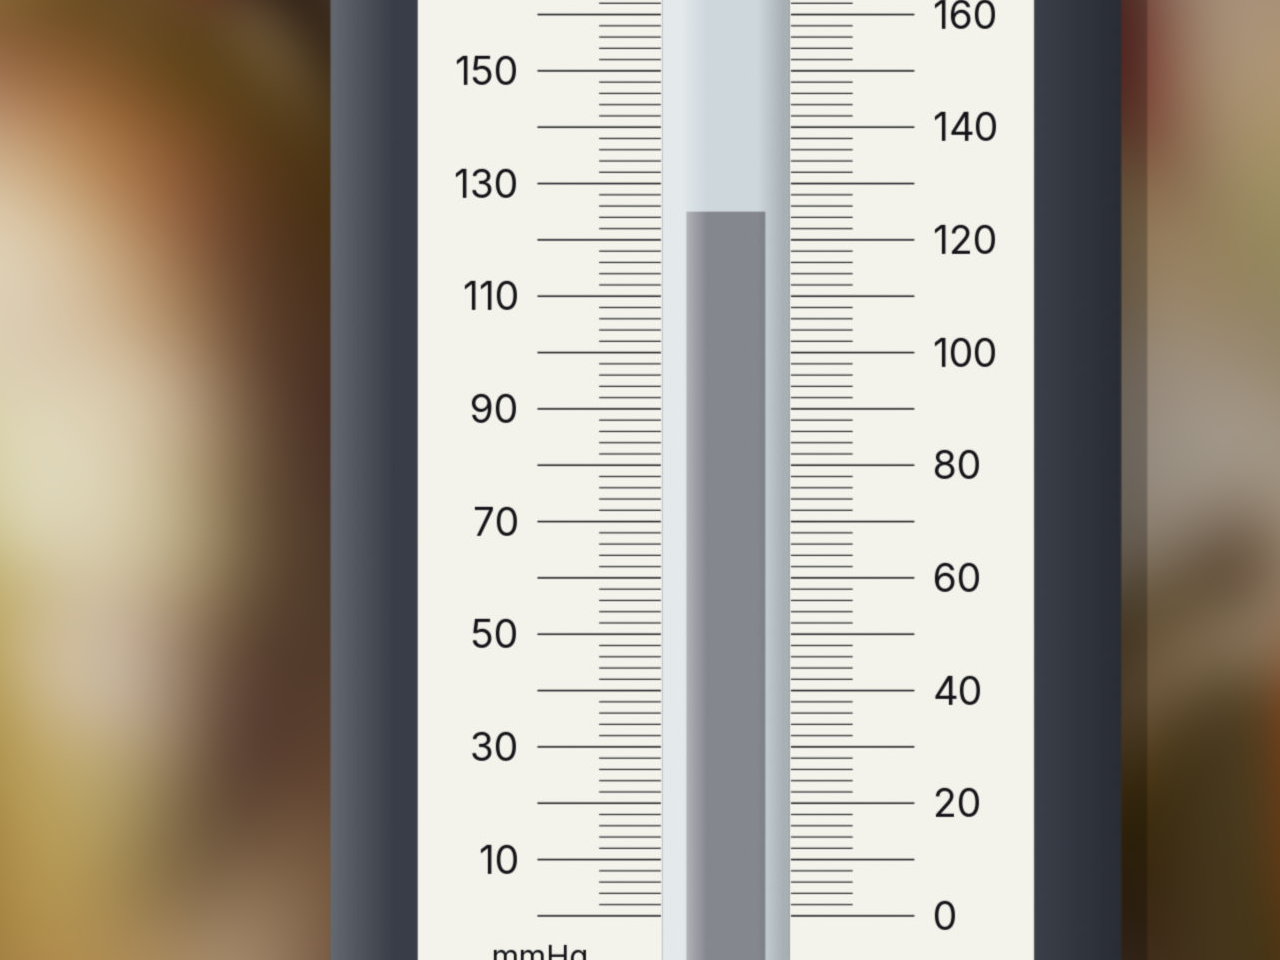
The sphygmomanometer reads mmHg 125
